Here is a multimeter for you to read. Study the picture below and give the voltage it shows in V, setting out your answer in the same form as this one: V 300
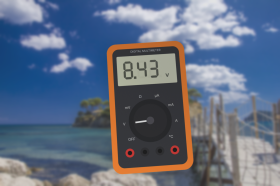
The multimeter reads V 8.43
